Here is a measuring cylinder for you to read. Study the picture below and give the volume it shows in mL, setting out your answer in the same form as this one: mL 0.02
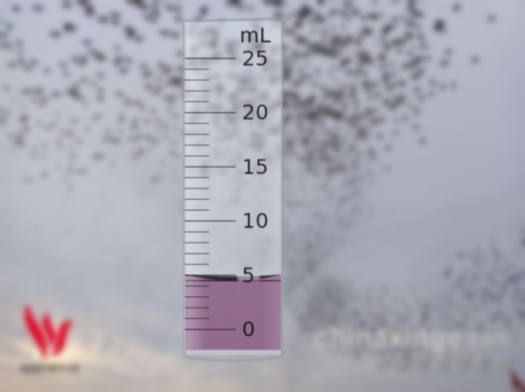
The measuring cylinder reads mL 4.5
